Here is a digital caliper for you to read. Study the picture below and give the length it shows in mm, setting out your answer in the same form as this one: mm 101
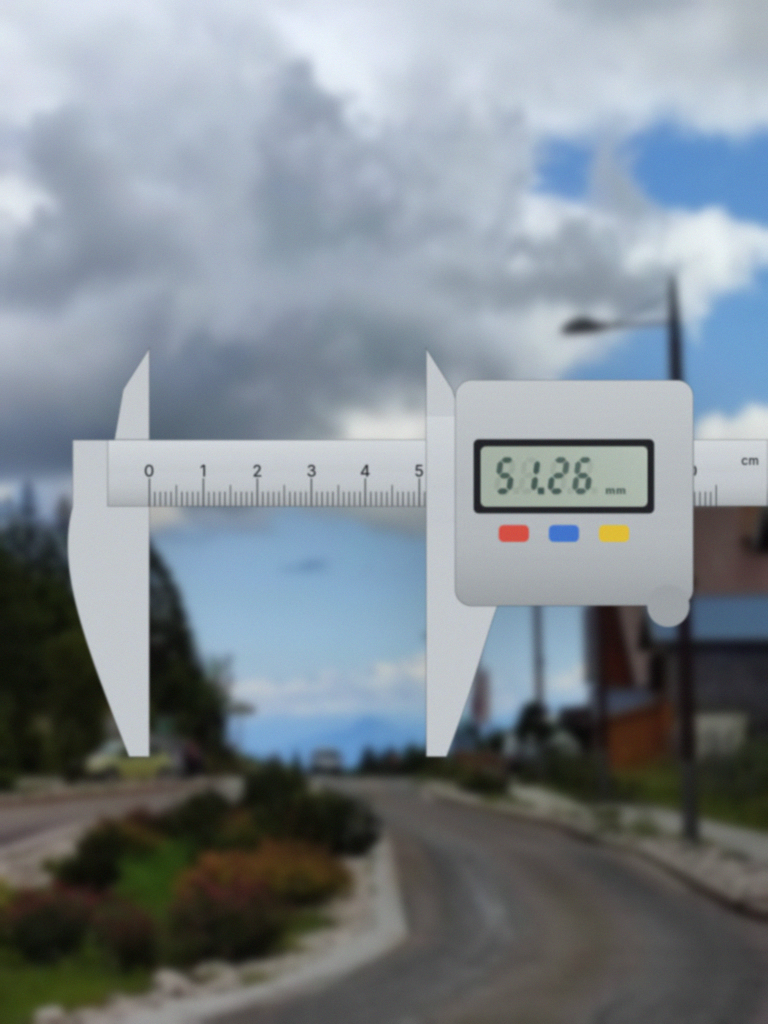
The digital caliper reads mm 51.26
